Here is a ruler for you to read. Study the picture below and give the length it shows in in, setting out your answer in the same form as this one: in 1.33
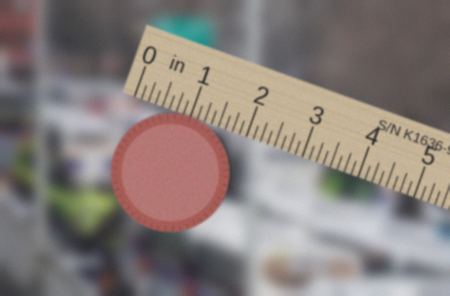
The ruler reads in 2
